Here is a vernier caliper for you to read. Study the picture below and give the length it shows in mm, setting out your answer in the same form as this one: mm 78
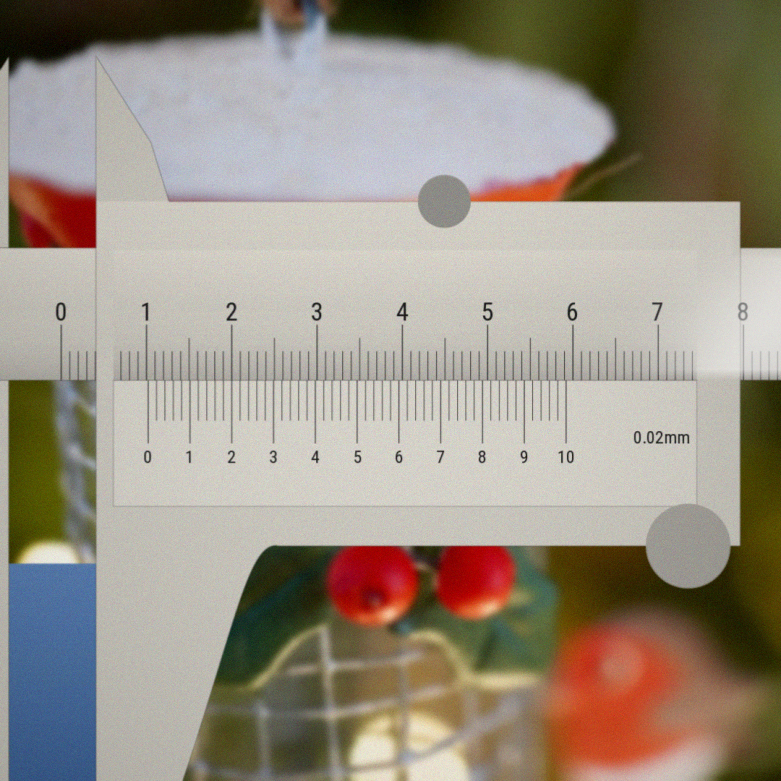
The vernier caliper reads mm 10.2
